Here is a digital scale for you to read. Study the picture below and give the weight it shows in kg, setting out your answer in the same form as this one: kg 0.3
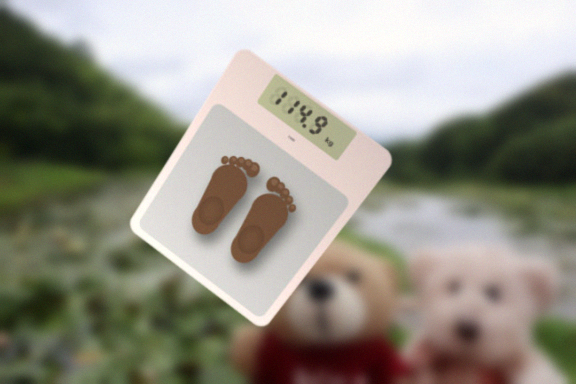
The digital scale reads kg 114.9
